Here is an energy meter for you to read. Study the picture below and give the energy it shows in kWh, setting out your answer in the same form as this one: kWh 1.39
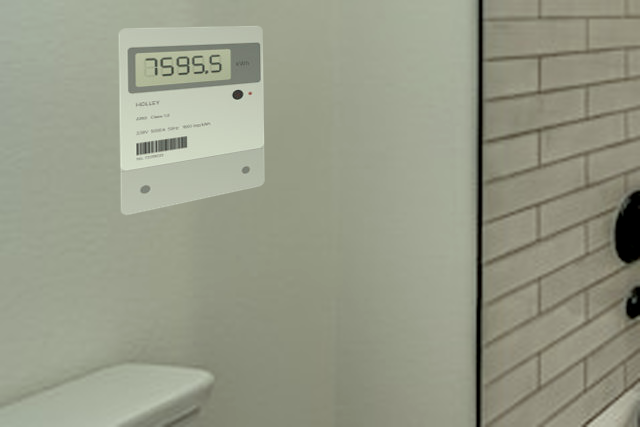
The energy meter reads kWh 7595.5
